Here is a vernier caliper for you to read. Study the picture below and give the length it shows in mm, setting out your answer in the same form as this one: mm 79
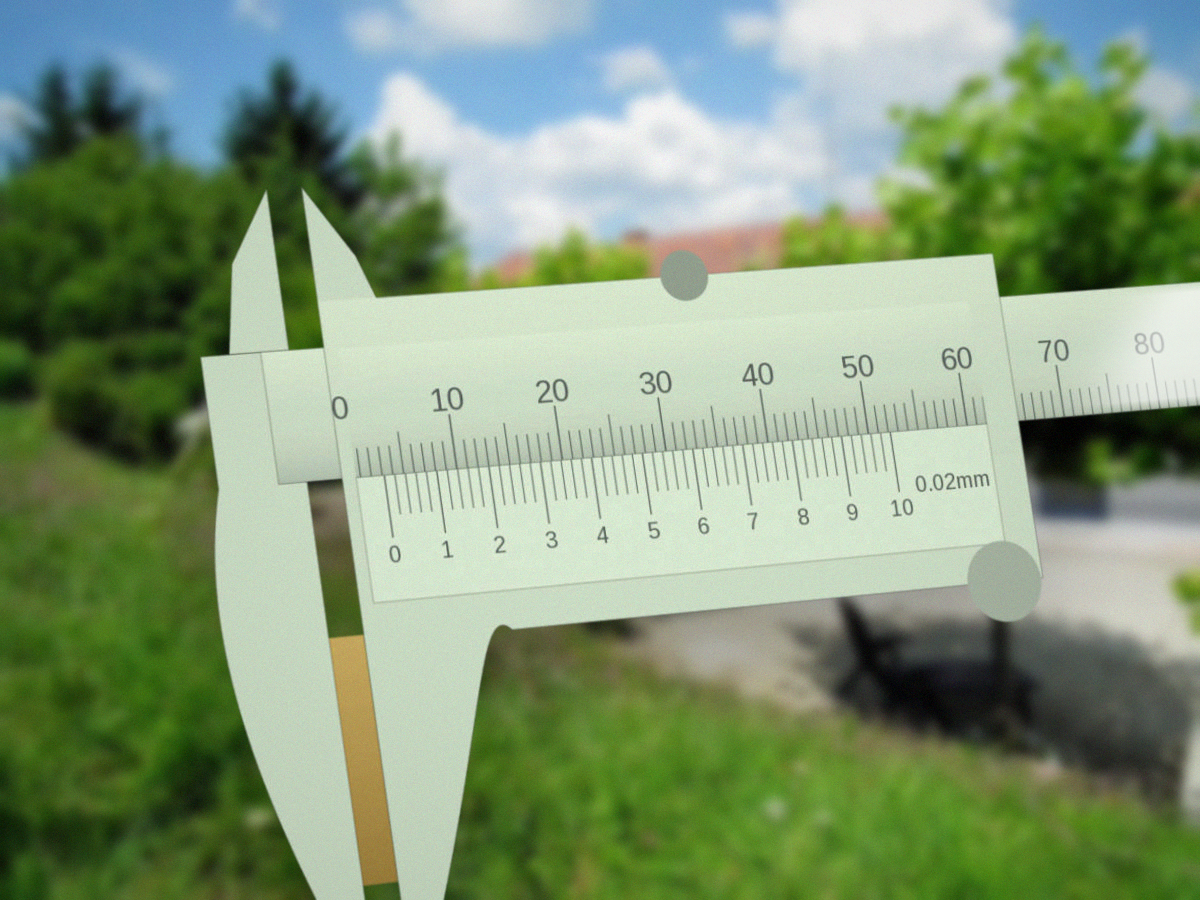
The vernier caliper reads mm 3.2
